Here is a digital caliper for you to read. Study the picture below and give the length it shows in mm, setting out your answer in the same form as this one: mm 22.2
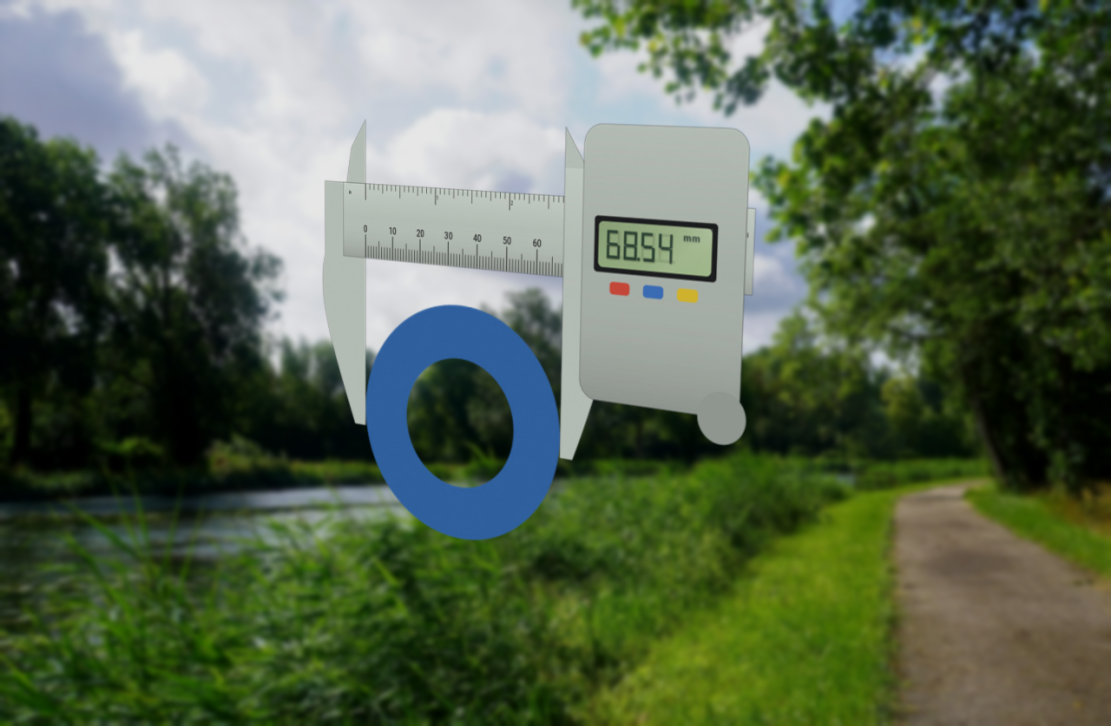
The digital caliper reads mm 68.54
